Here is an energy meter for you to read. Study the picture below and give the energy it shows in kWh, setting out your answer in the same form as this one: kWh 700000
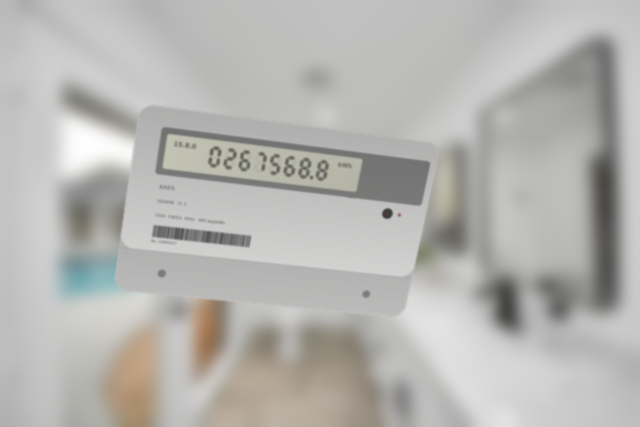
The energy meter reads kWh 267568.8
